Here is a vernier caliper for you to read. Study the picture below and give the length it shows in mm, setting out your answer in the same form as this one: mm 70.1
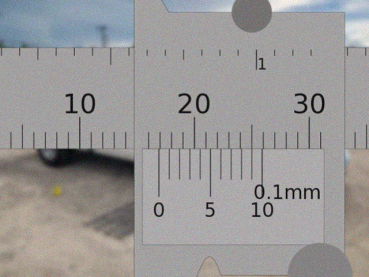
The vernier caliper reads mm 16.9
